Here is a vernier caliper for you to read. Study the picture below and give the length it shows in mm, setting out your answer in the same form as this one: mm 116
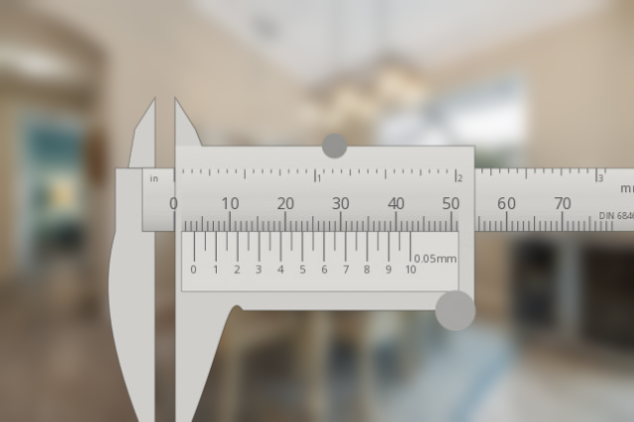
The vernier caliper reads mm 3.6
